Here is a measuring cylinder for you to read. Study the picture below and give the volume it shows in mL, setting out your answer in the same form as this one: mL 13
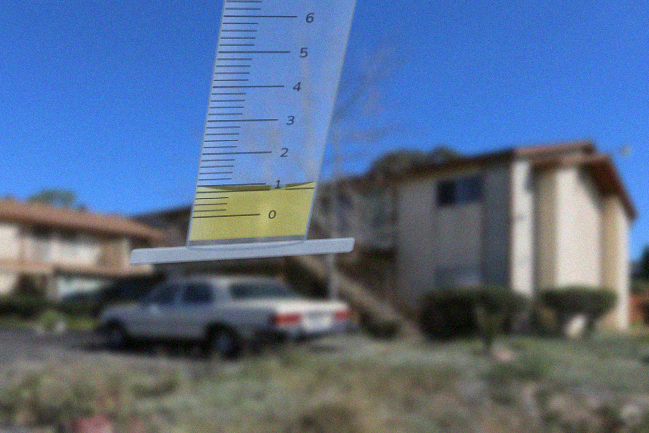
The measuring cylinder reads mL 0.8
